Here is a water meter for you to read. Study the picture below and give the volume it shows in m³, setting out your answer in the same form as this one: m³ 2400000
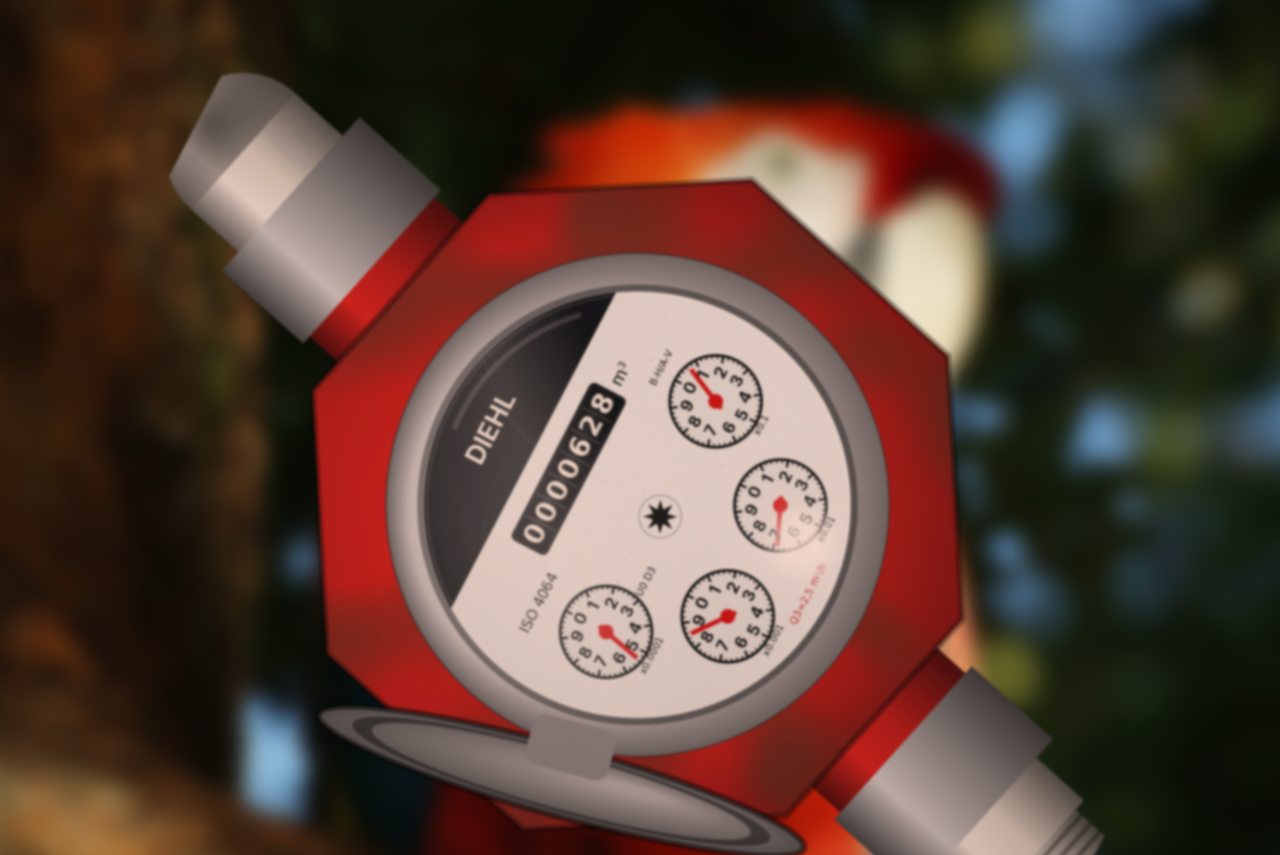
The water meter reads m³ 628.0685
